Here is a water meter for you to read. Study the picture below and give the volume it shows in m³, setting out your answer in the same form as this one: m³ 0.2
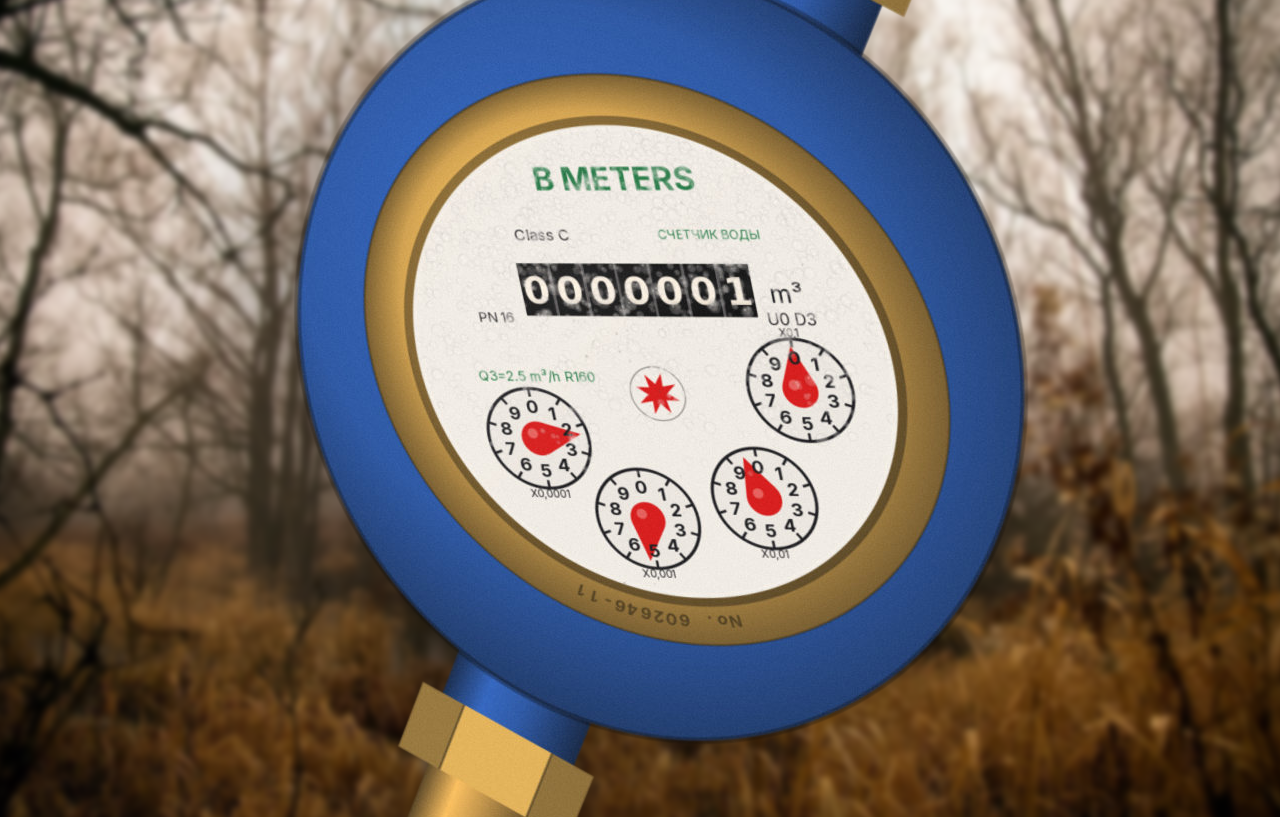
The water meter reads m³ 0.9952
